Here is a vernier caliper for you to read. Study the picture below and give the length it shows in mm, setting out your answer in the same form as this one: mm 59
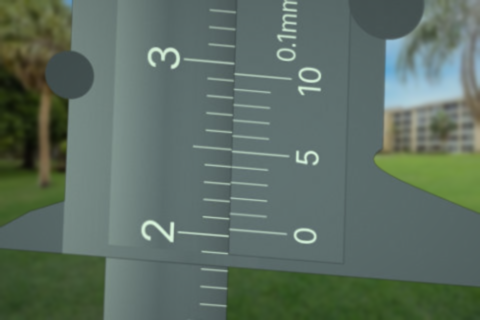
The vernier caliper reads mm 20.4
